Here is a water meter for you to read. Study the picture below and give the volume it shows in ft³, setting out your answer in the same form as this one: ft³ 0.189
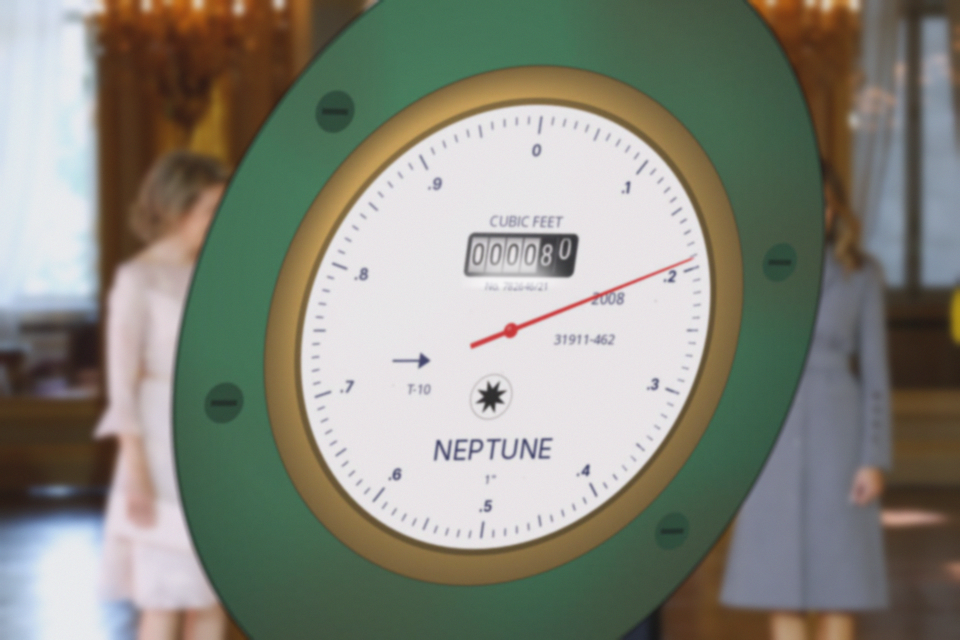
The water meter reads ft³ 80.19
